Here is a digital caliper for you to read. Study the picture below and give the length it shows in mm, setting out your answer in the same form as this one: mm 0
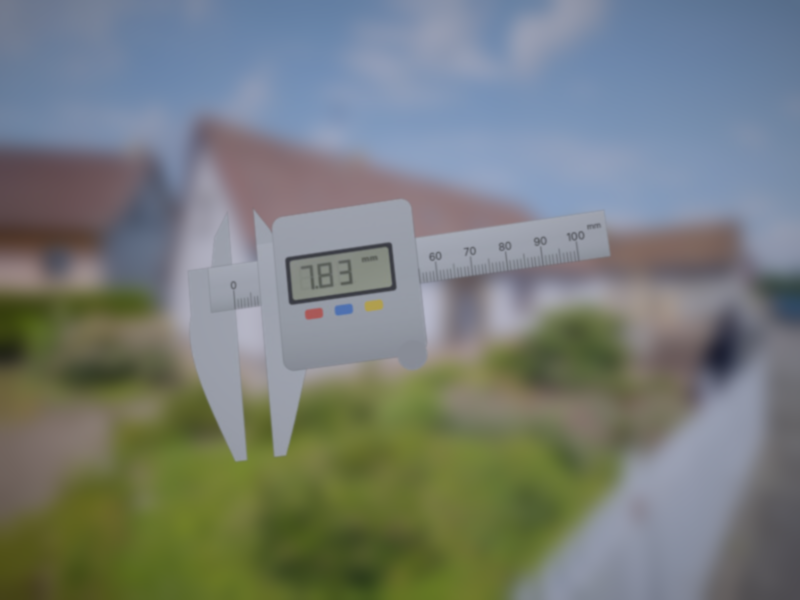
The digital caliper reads mm 7.83
